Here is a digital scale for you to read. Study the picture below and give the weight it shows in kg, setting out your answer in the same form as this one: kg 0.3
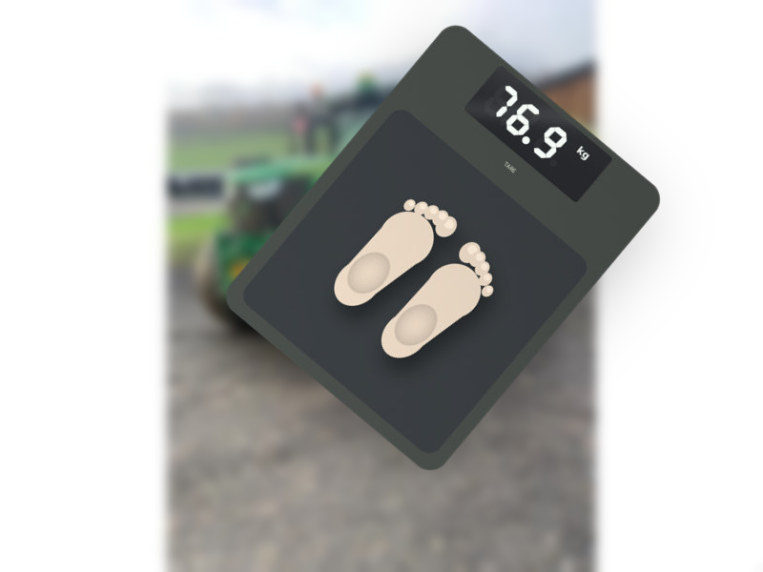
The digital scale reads kg 76.9
